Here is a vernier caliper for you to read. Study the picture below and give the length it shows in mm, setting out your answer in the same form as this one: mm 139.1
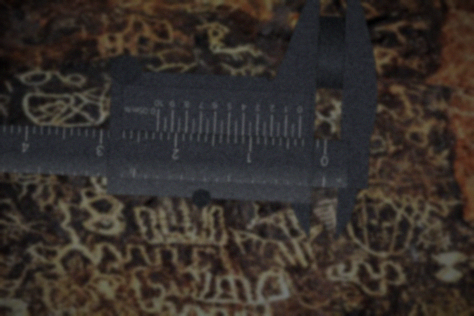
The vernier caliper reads mm 3.5
